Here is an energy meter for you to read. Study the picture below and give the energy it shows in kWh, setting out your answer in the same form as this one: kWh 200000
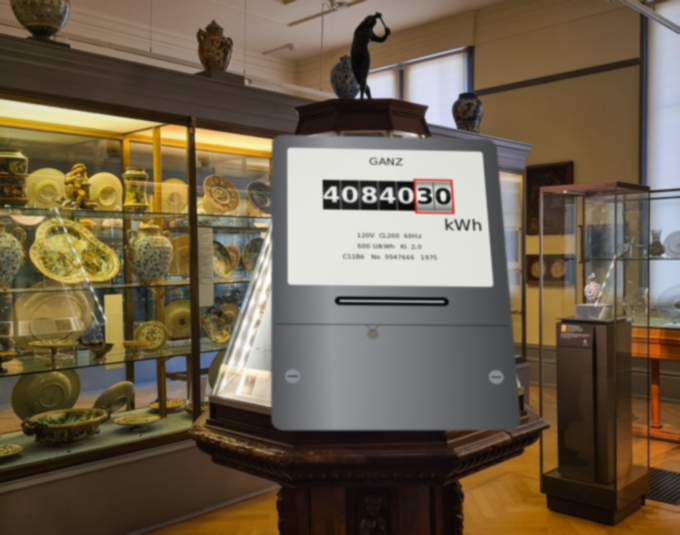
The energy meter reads kWh 40840.30
